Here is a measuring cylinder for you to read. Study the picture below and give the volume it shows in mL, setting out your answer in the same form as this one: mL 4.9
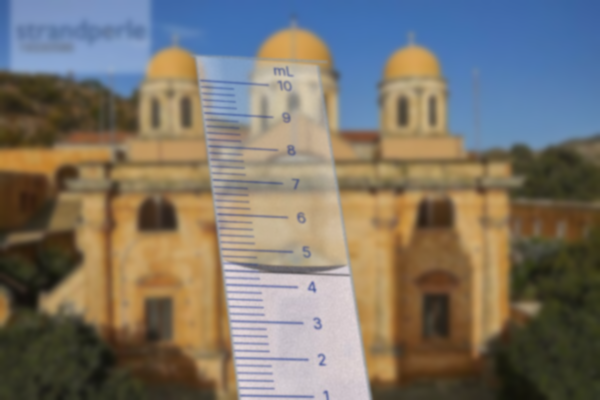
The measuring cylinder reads mL 4.4
